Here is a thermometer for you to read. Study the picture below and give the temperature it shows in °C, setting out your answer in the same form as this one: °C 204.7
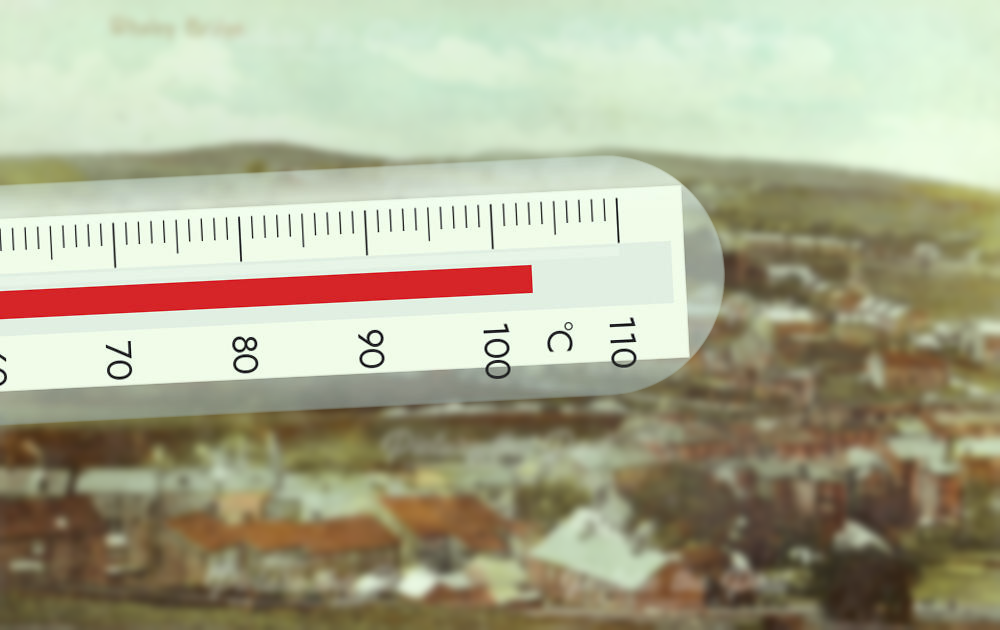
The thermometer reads °C 103
